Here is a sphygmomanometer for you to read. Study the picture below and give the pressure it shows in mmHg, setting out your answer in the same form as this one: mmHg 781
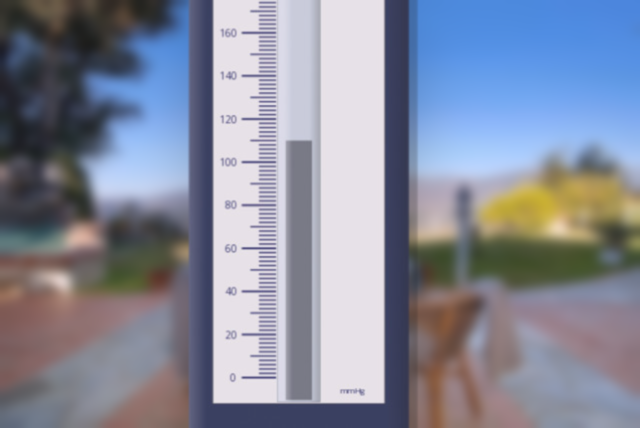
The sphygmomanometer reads mmHg 110
